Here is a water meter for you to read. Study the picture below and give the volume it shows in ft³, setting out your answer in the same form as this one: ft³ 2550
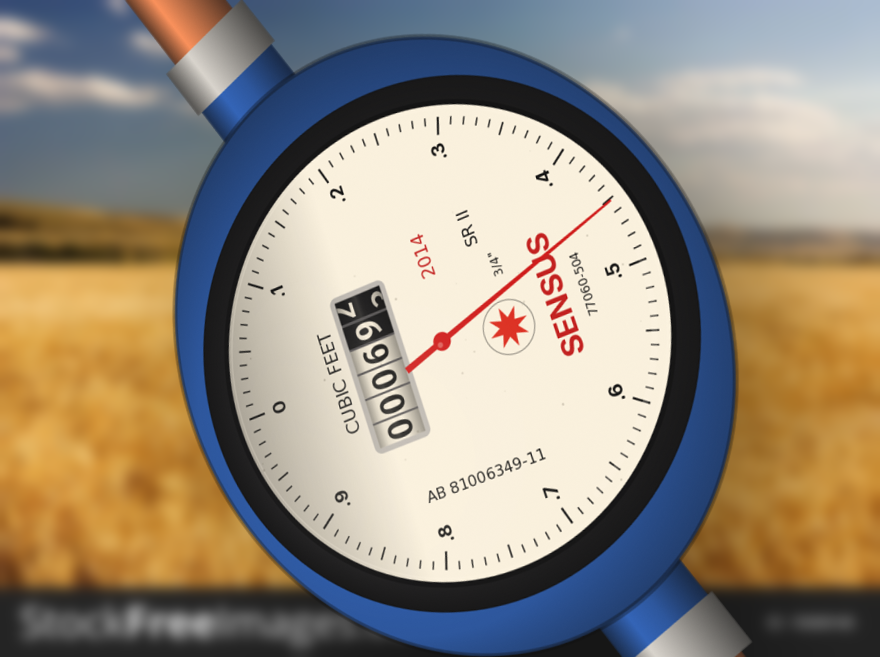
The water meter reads ft³ 692.45
